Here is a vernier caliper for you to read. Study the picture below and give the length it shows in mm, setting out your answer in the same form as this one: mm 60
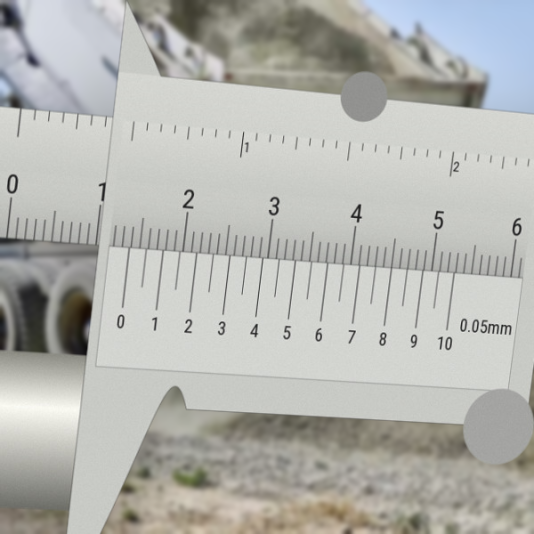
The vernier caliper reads mm 13.8
